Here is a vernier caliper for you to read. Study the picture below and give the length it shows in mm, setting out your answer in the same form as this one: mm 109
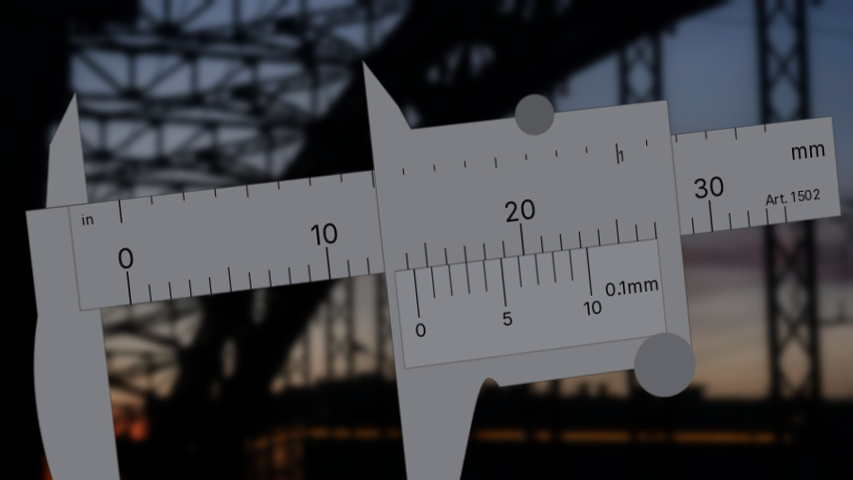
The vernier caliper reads mm 14.3
